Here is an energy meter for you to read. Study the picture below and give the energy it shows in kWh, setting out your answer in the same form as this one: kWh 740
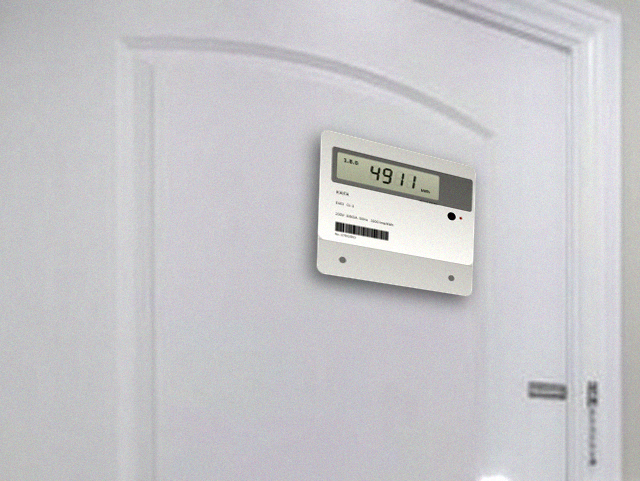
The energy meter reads kWh 4911
